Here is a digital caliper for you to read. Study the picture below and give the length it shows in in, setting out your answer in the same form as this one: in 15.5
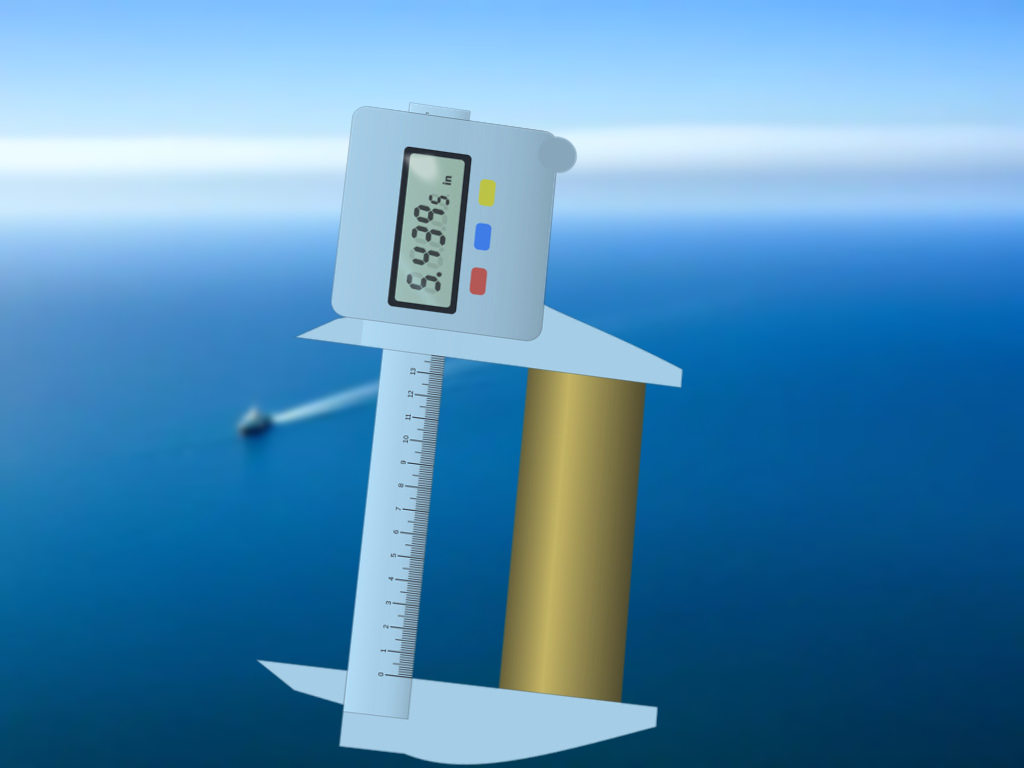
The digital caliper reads in 5.4395
